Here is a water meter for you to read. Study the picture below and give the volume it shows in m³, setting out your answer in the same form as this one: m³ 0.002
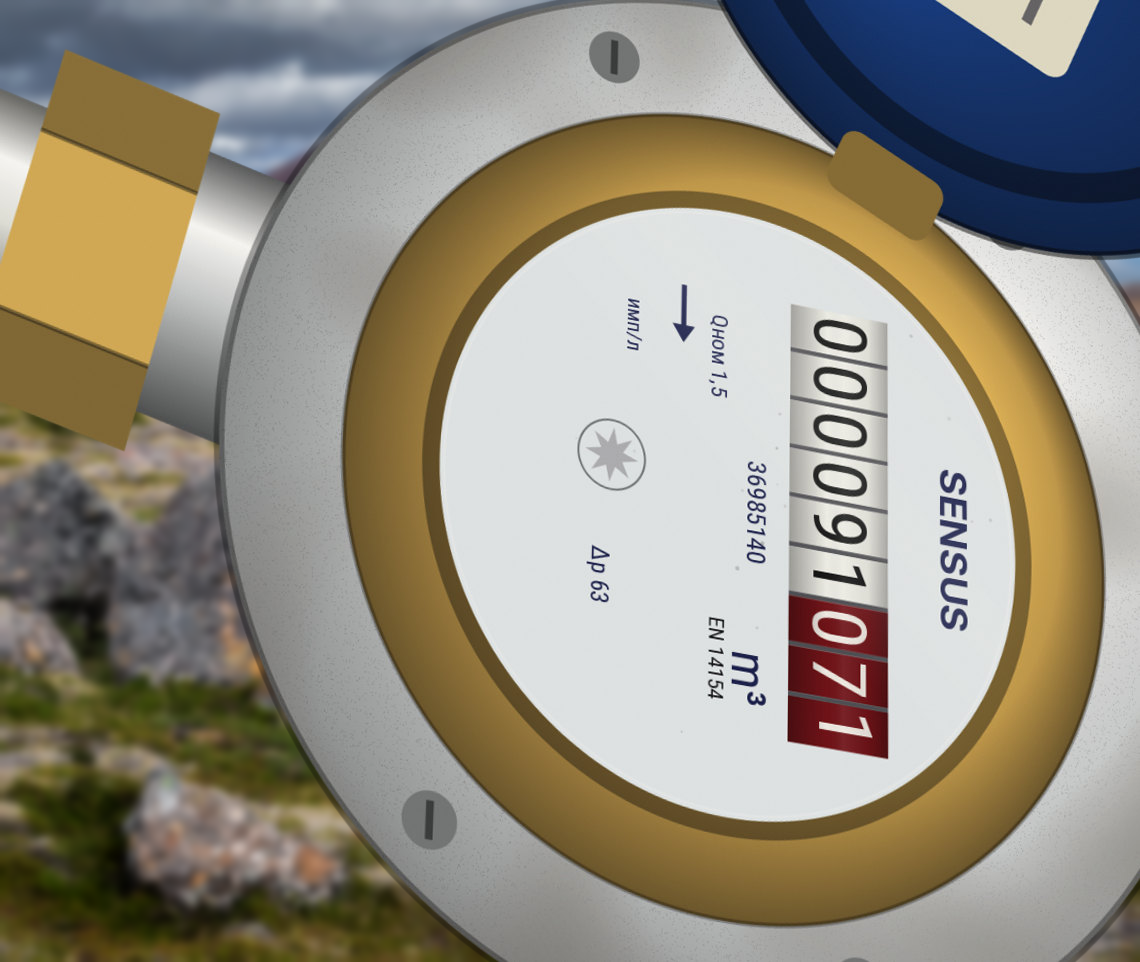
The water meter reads m³ 91.071
